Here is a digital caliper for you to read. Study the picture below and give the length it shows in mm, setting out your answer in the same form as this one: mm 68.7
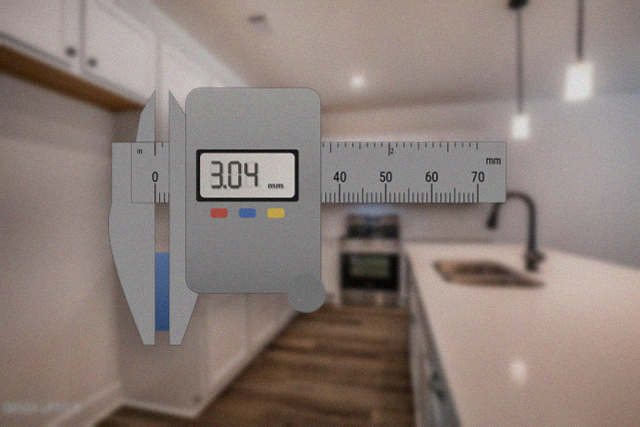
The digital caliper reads mm 3.04
